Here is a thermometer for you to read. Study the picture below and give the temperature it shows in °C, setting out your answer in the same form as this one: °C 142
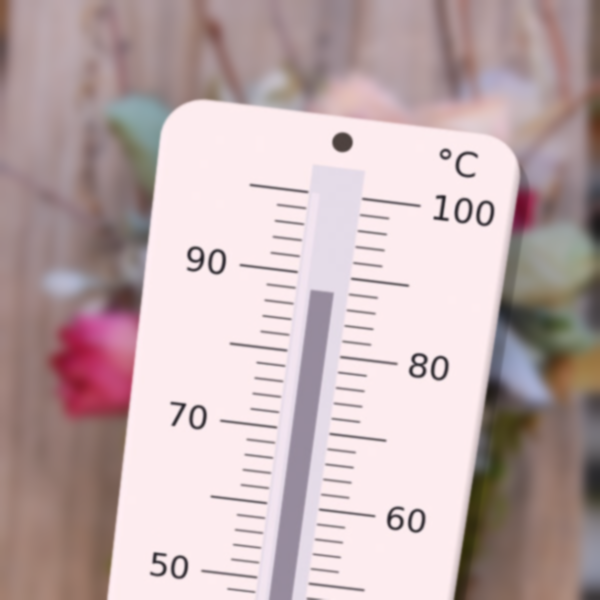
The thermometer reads °C 88
